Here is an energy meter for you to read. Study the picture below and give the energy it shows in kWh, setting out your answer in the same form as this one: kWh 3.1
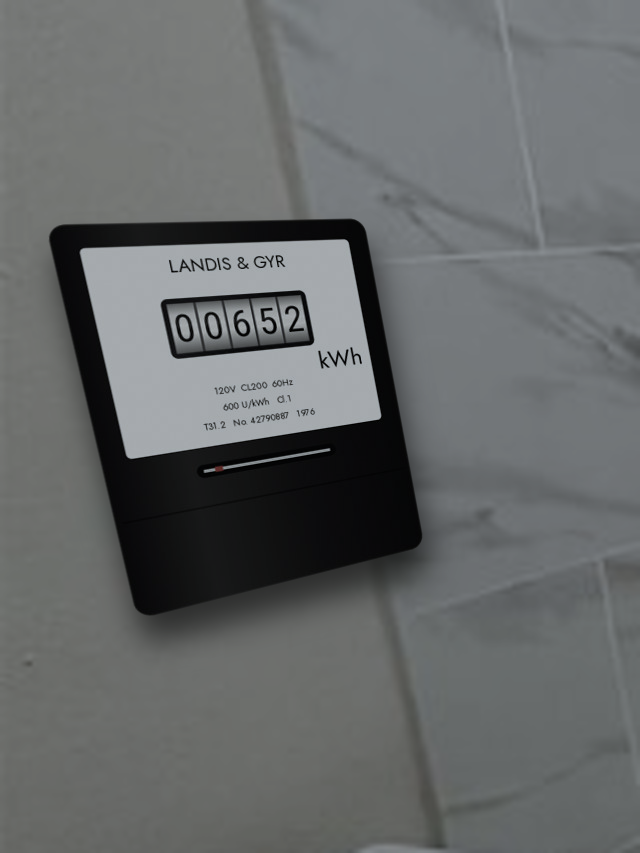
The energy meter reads kWh 652
